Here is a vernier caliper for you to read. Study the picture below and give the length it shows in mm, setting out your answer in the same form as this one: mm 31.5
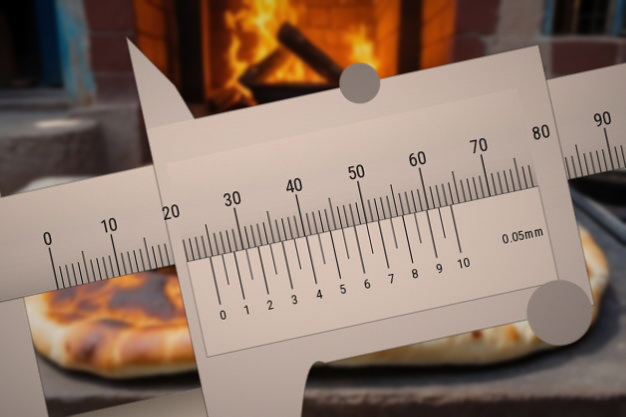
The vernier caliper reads mm 24.6
